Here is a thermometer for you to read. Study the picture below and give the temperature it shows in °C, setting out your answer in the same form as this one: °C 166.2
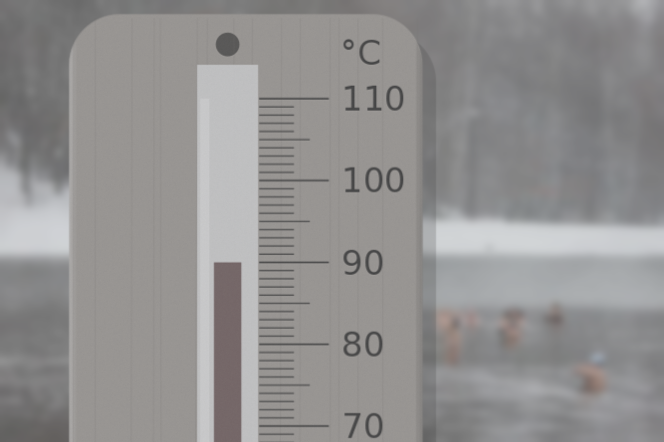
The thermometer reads °C 90
